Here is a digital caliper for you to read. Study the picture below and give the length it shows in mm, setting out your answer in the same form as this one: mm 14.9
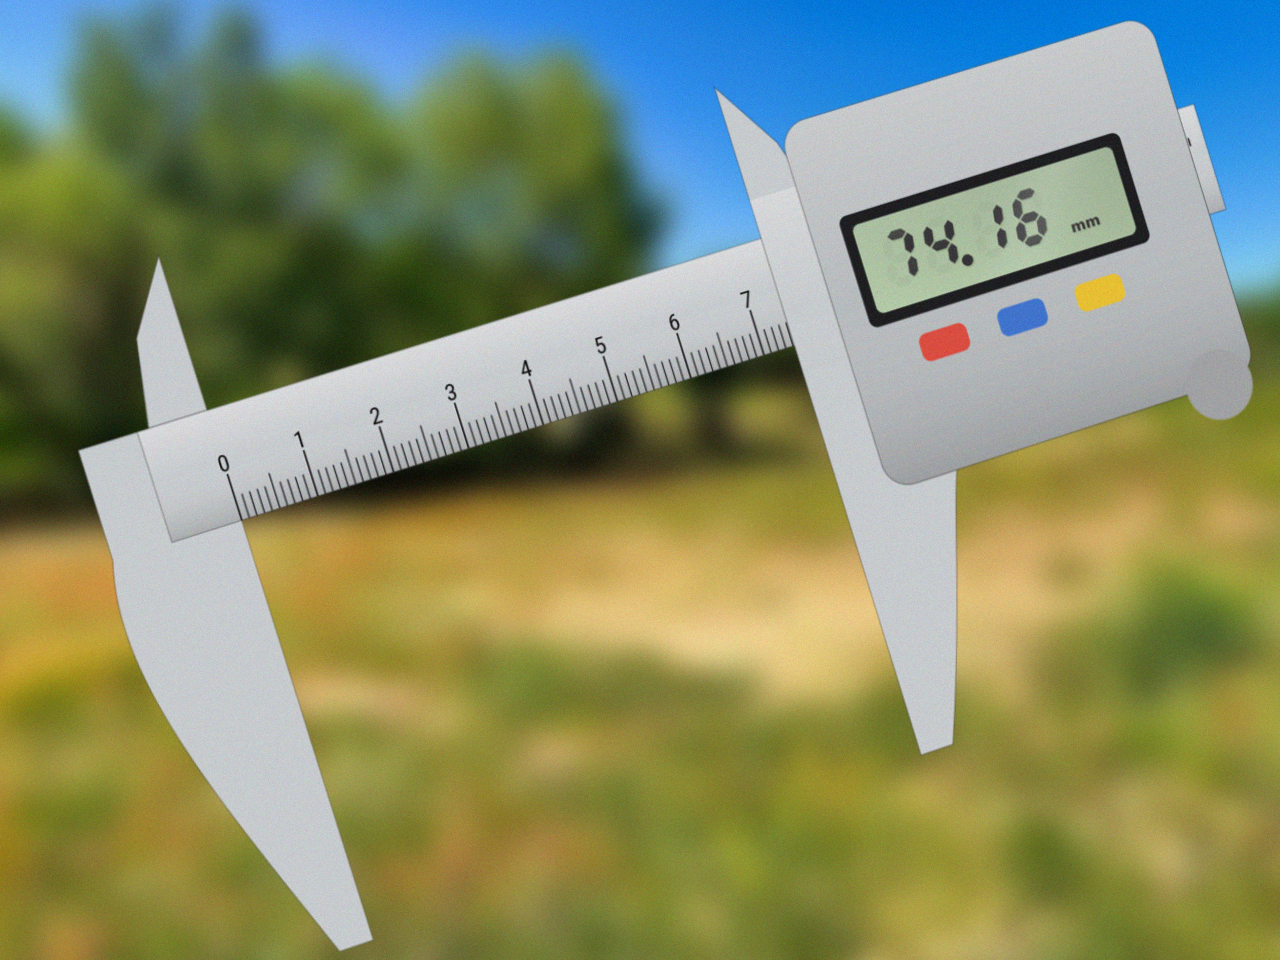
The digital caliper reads mm 74.16
